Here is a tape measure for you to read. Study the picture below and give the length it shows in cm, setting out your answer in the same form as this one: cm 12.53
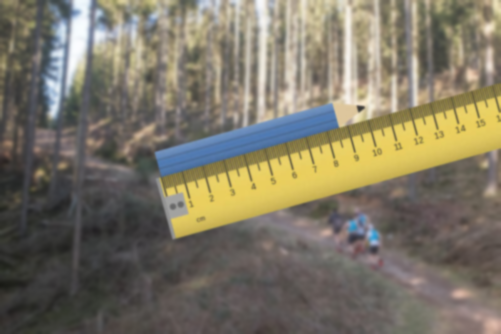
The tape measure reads cm 10
